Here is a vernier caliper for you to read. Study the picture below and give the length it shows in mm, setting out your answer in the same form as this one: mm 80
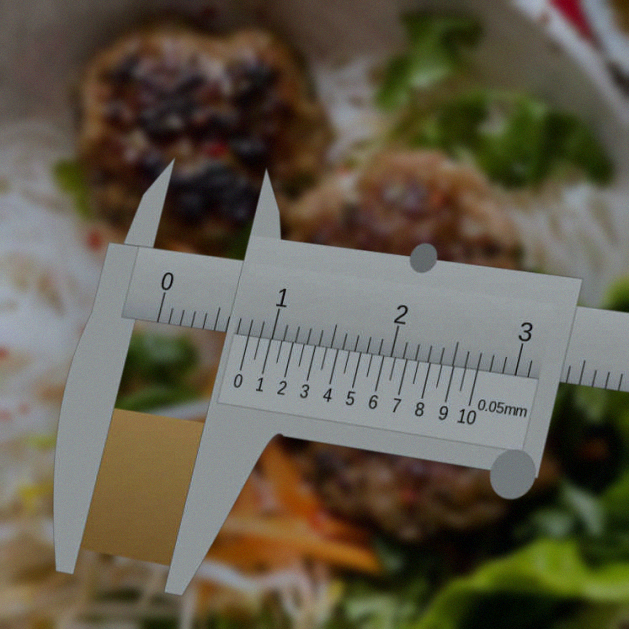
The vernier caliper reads mm 8.0
